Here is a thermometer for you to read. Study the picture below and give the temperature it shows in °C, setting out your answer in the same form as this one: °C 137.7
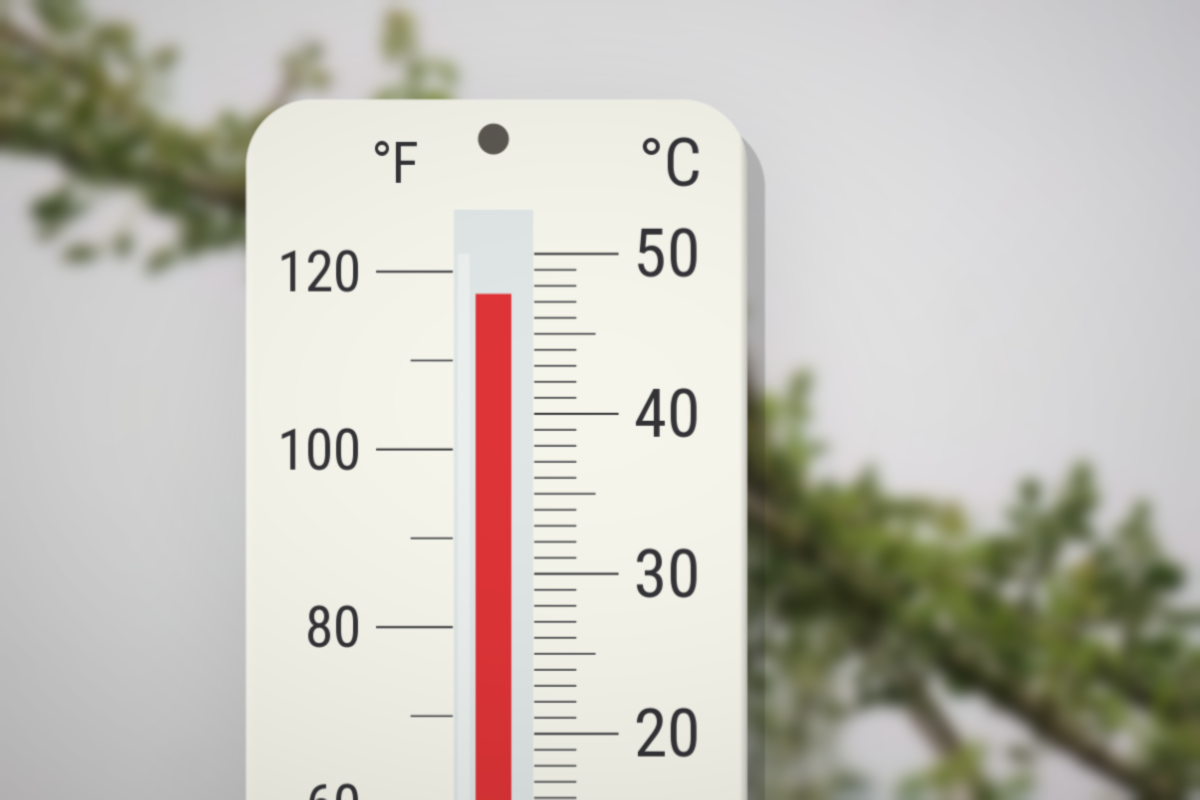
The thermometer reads °C 47.5
